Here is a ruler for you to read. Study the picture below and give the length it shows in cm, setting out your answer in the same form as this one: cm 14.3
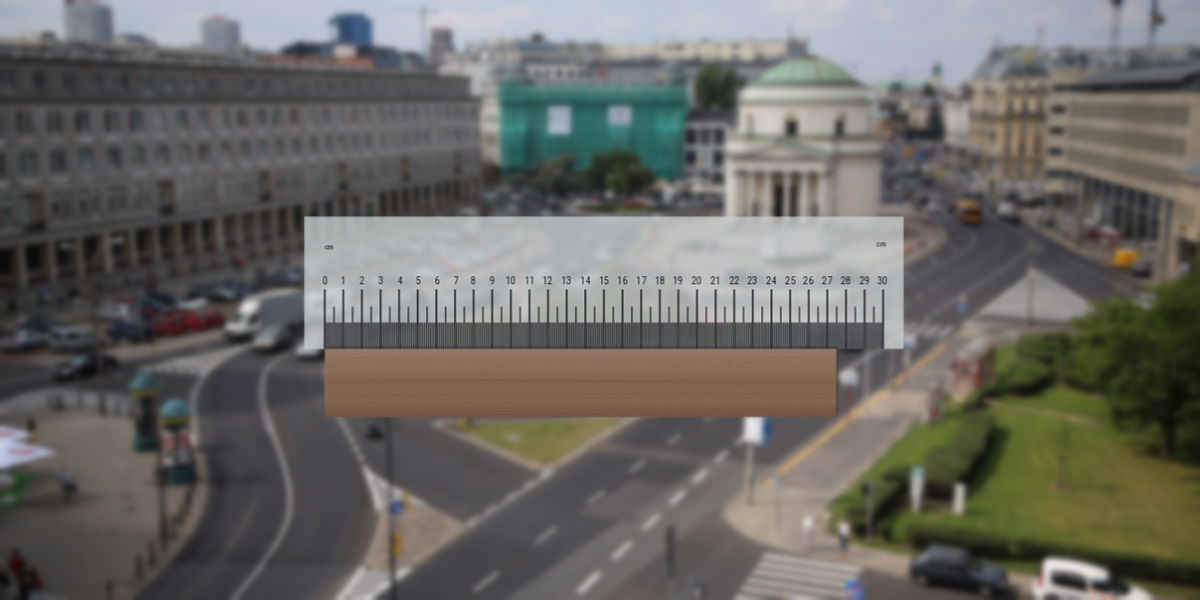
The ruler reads cm 27.5
